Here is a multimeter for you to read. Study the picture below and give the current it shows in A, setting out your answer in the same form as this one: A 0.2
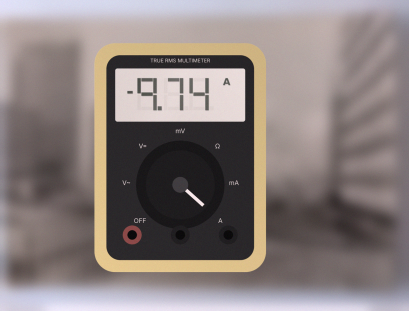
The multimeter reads A -9.74
